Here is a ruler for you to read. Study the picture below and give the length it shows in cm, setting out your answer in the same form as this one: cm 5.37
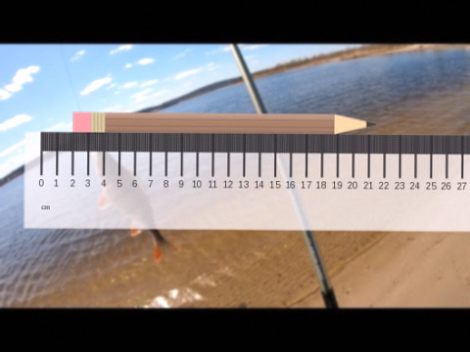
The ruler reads cm 19.5
